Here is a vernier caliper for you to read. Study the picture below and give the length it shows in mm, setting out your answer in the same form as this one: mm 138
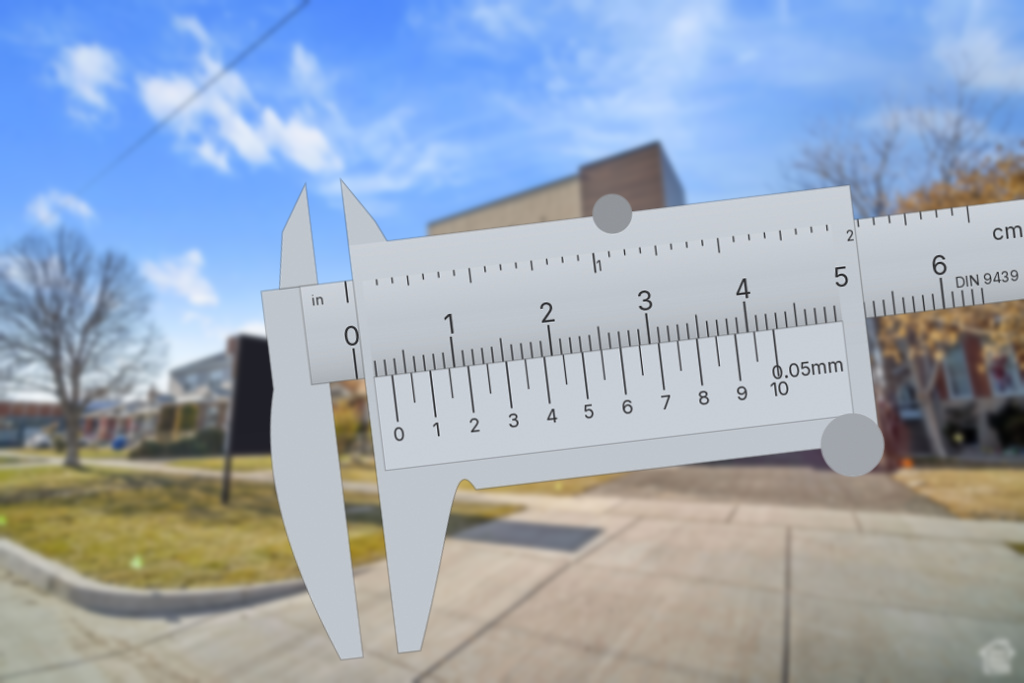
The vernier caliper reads mm 3.6
